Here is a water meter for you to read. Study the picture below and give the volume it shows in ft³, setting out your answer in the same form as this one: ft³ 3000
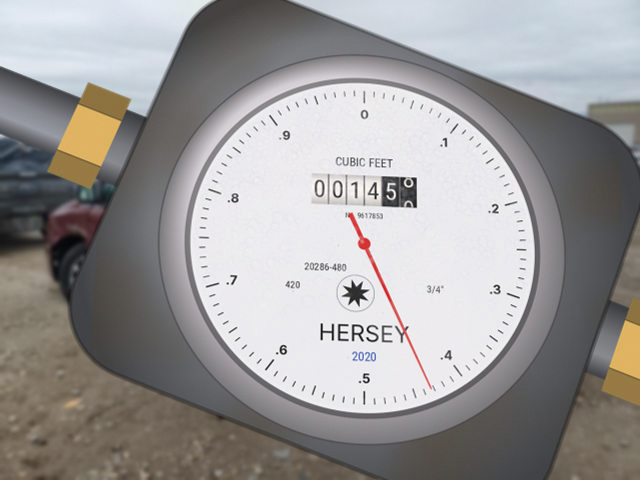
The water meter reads ft³ 1458.43
